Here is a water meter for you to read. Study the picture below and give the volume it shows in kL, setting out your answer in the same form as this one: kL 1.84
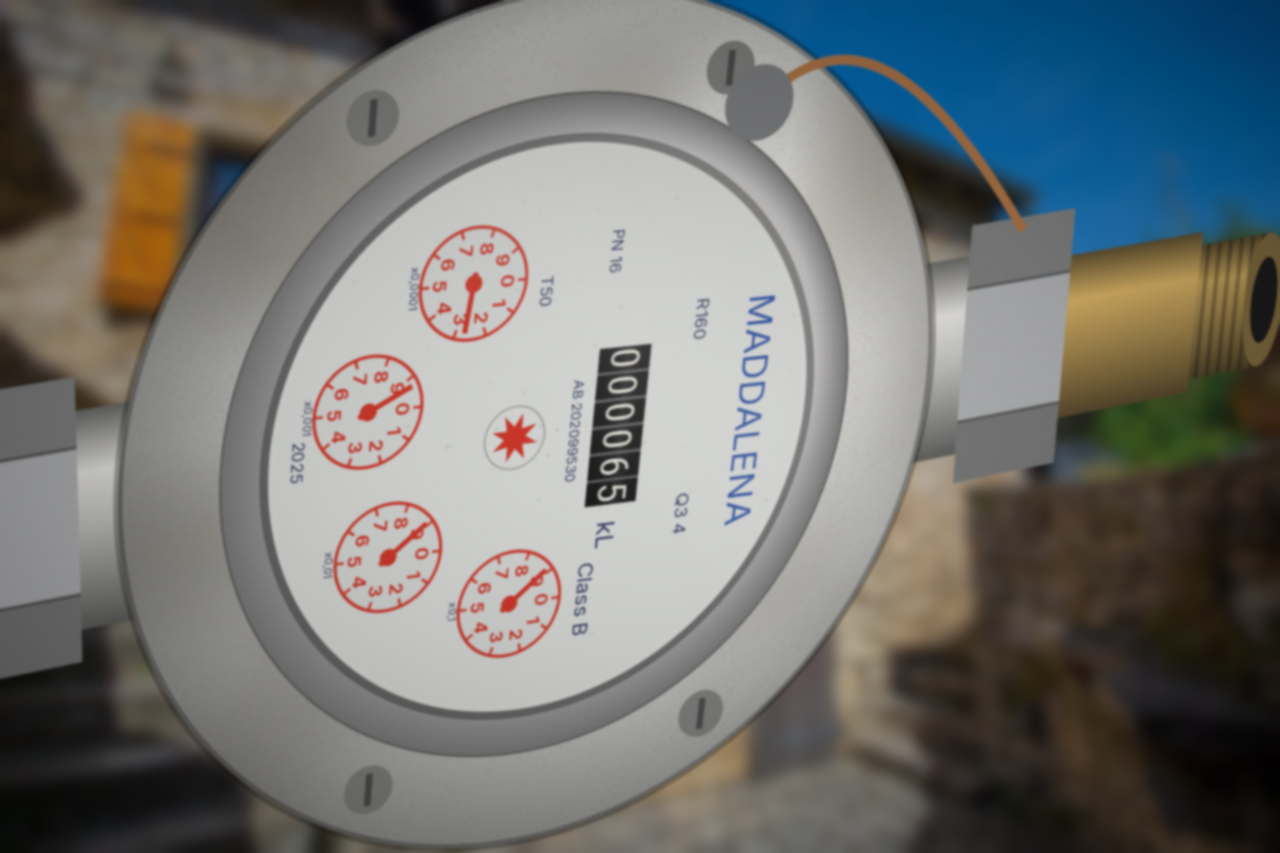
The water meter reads kL 65.8892
